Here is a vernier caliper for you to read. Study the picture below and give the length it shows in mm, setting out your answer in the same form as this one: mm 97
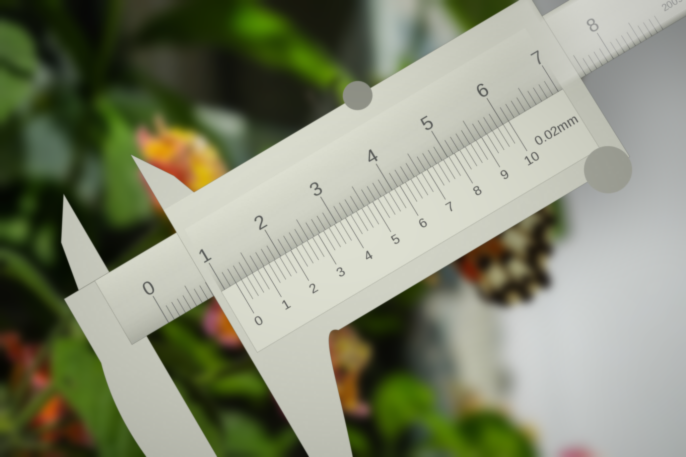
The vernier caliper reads mm 12.0
